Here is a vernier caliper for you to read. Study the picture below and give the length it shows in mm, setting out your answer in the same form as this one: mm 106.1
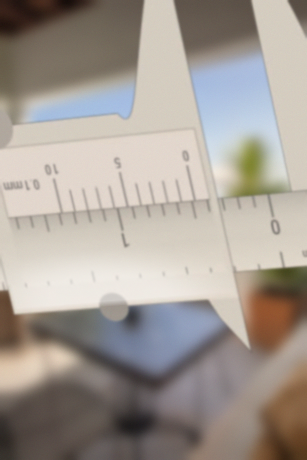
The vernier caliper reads mm 4.8
